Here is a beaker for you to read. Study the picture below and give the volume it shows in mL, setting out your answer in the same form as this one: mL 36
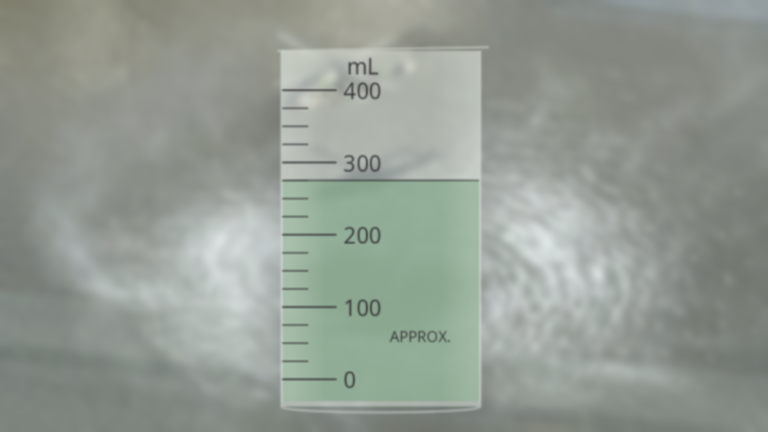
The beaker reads mL 275
